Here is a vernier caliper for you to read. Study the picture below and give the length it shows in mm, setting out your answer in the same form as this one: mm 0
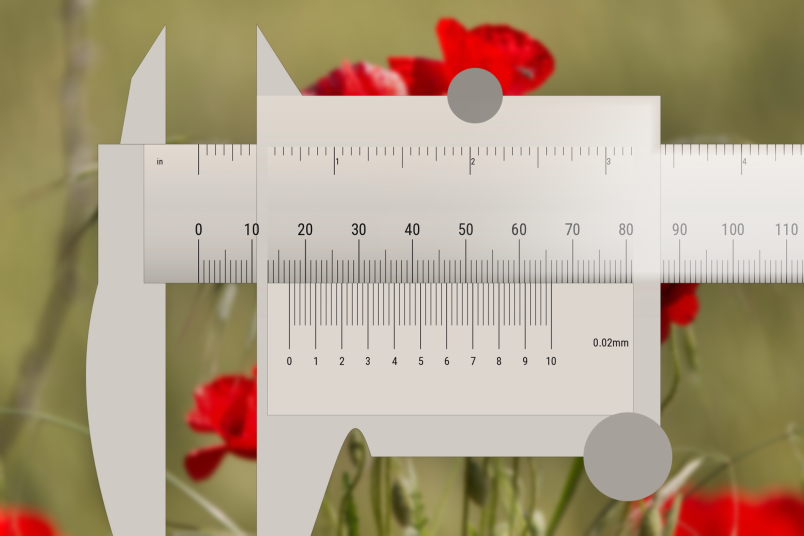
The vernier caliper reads mm 17.0
